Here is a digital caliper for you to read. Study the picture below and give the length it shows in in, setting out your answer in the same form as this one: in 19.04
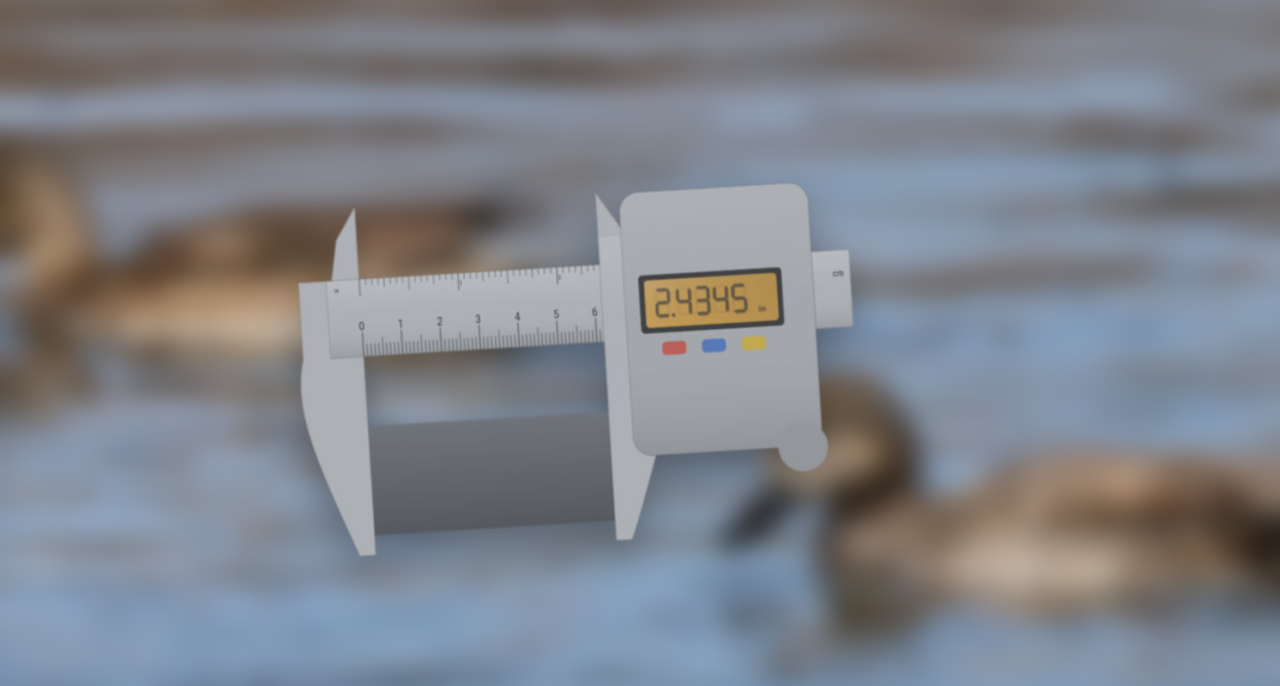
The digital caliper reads in 2.4345
